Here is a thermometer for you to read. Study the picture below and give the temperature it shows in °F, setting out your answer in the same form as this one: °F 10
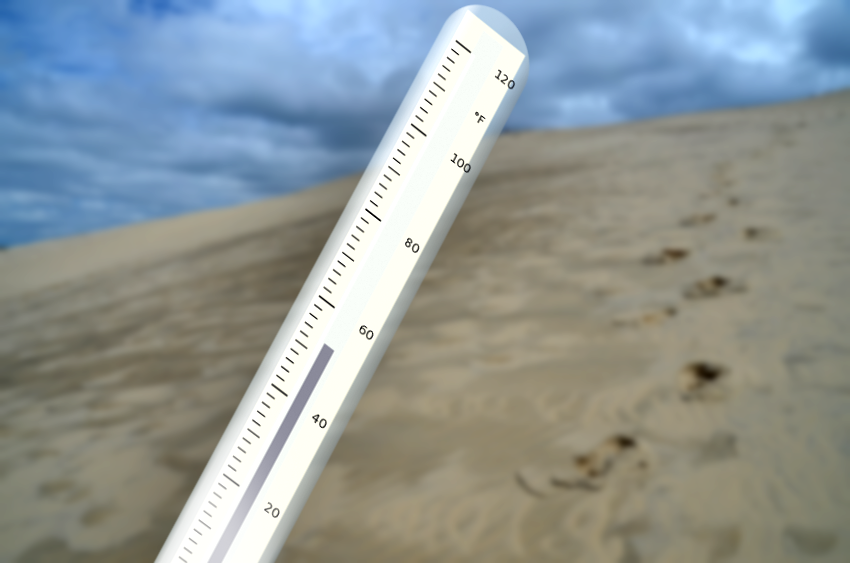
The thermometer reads °F 53
